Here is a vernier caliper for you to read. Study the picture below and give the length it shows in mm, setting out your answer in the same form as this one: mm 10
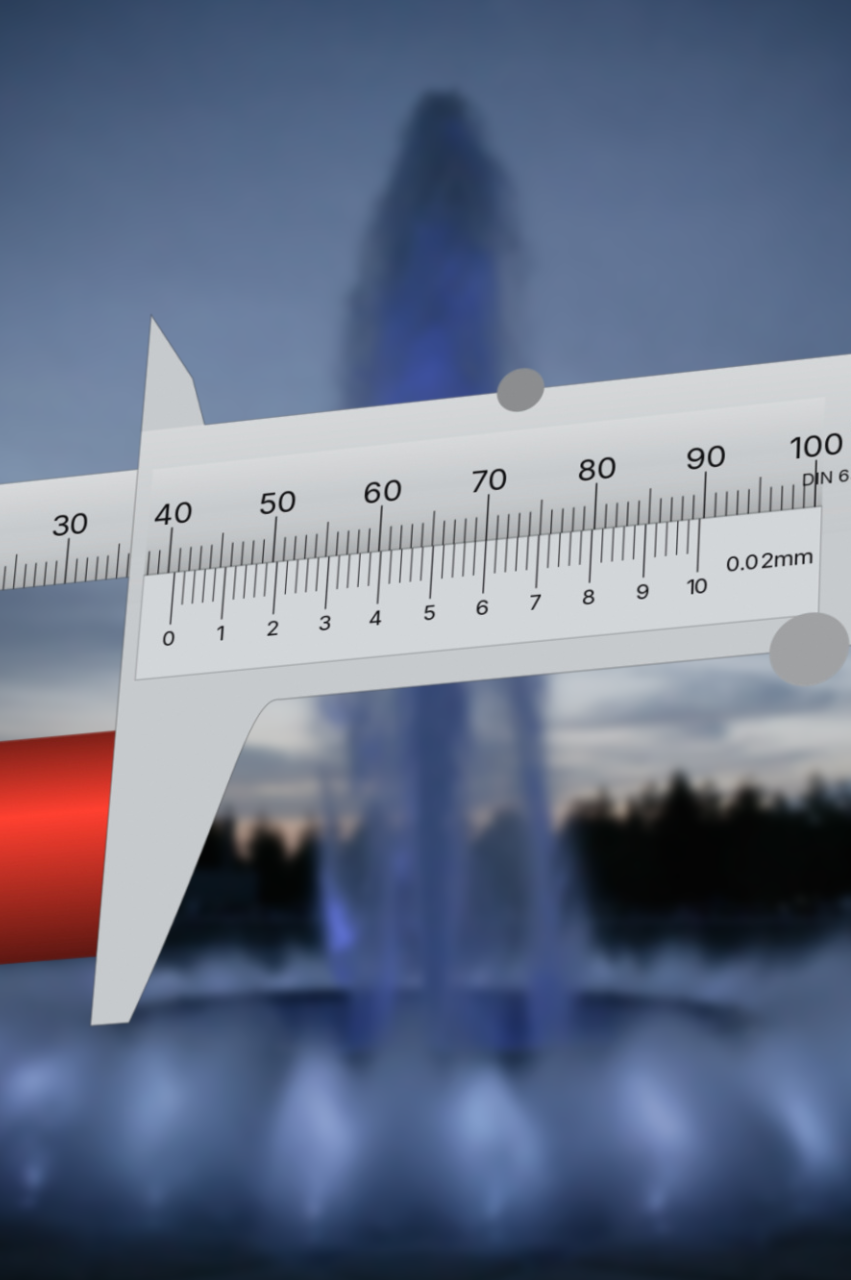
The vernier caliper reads mm 40.6
